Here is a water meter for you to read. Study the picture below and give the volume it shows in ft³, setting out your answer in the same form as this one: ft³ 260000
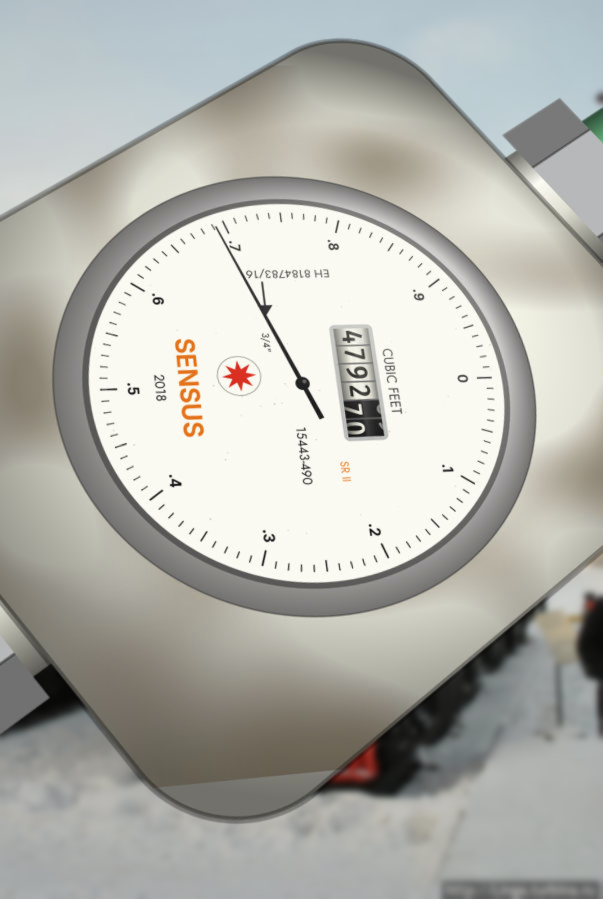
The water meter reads ft³ 479269.69
